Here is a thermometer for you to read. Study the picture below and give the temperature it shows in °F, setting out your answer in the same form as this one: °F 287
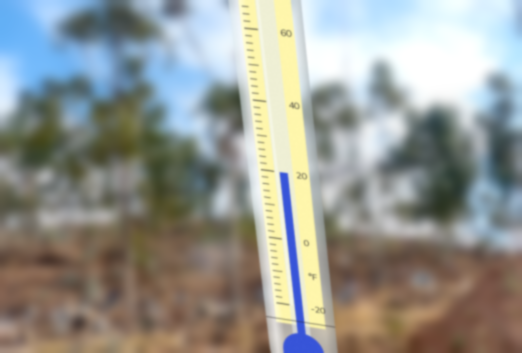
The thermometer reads °F 20
